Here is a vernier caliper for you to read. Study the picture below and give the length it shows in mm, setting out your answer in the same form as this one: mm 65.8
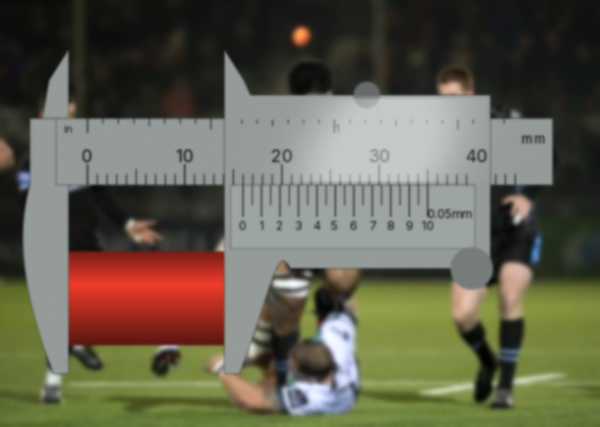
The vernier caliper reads mm 16.0
